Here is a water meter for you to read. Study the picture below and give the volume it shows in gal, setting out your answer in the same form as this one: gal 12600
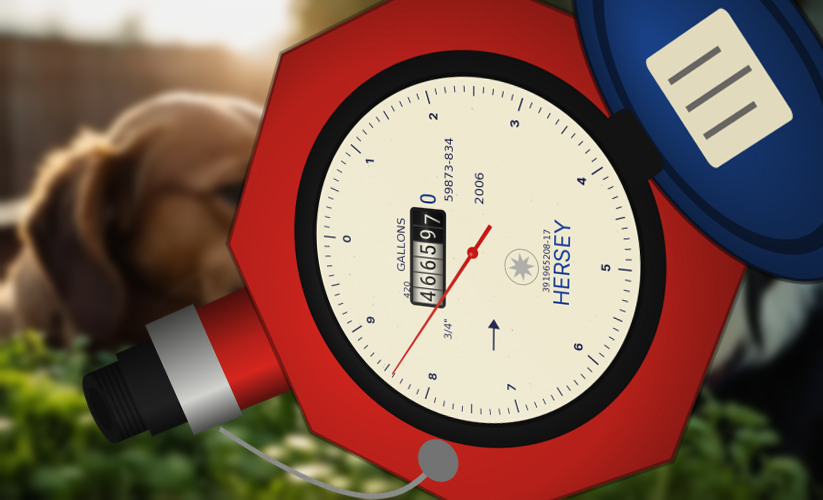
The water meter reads gal 4665968.4
